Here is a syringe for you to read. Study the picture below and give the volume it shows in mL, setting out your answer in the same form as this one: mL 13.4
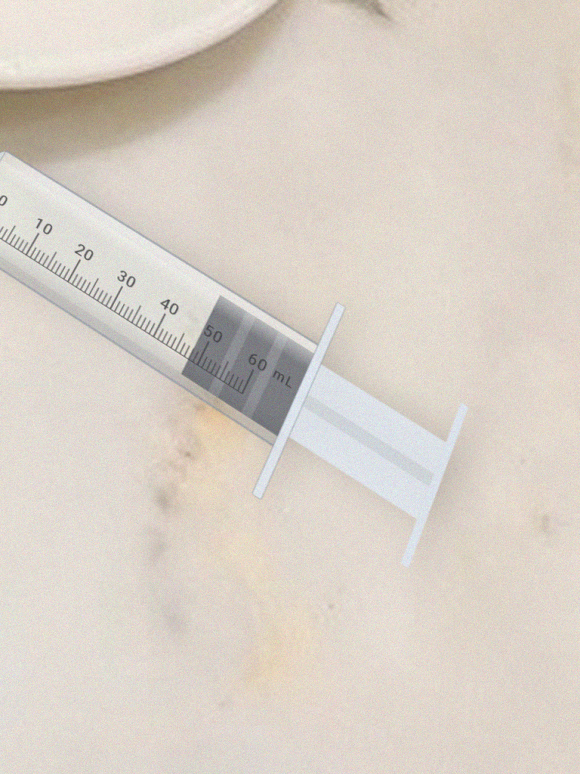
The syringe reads mL 48
